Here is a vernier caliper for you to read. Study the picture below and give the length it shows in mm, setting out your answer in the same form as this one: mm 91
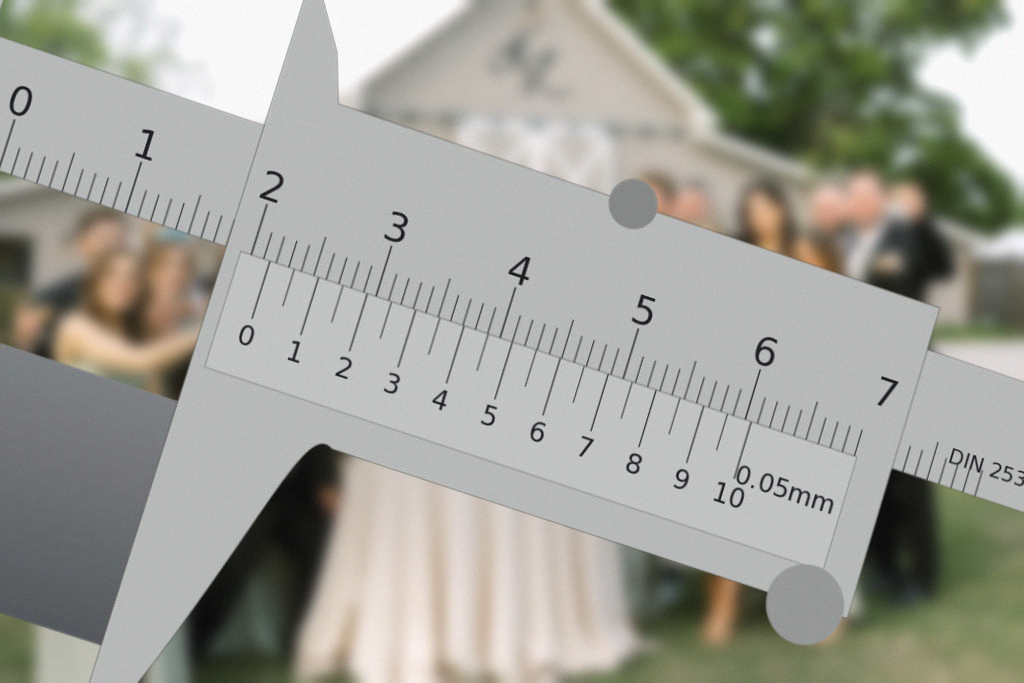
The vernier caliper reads mm 21.5
